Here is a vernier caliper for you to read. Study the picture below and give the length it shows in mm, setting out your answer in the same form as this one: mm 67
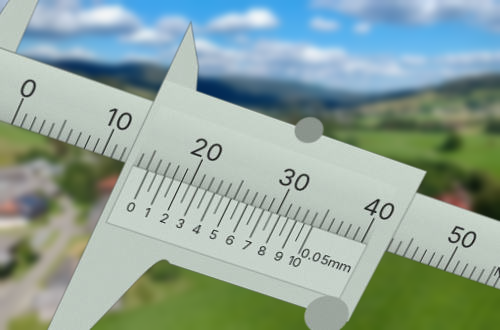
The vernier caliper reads mm 15.2
